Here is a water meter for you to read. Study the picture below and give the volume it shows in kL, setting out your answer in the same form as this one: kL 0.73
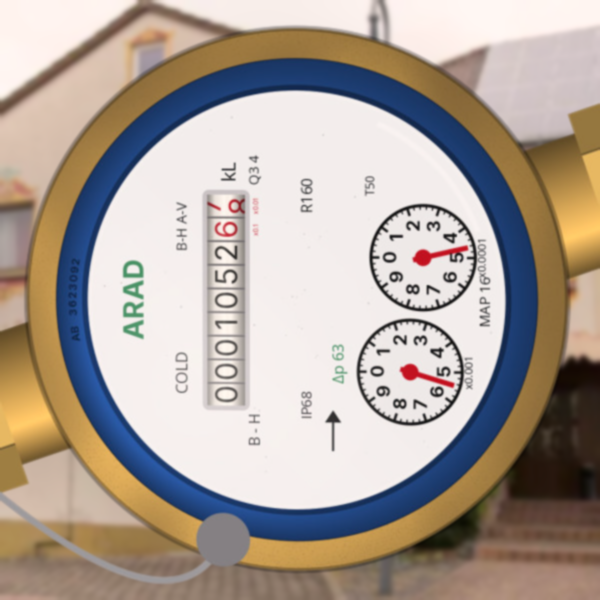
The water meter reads kL 1052.6754
